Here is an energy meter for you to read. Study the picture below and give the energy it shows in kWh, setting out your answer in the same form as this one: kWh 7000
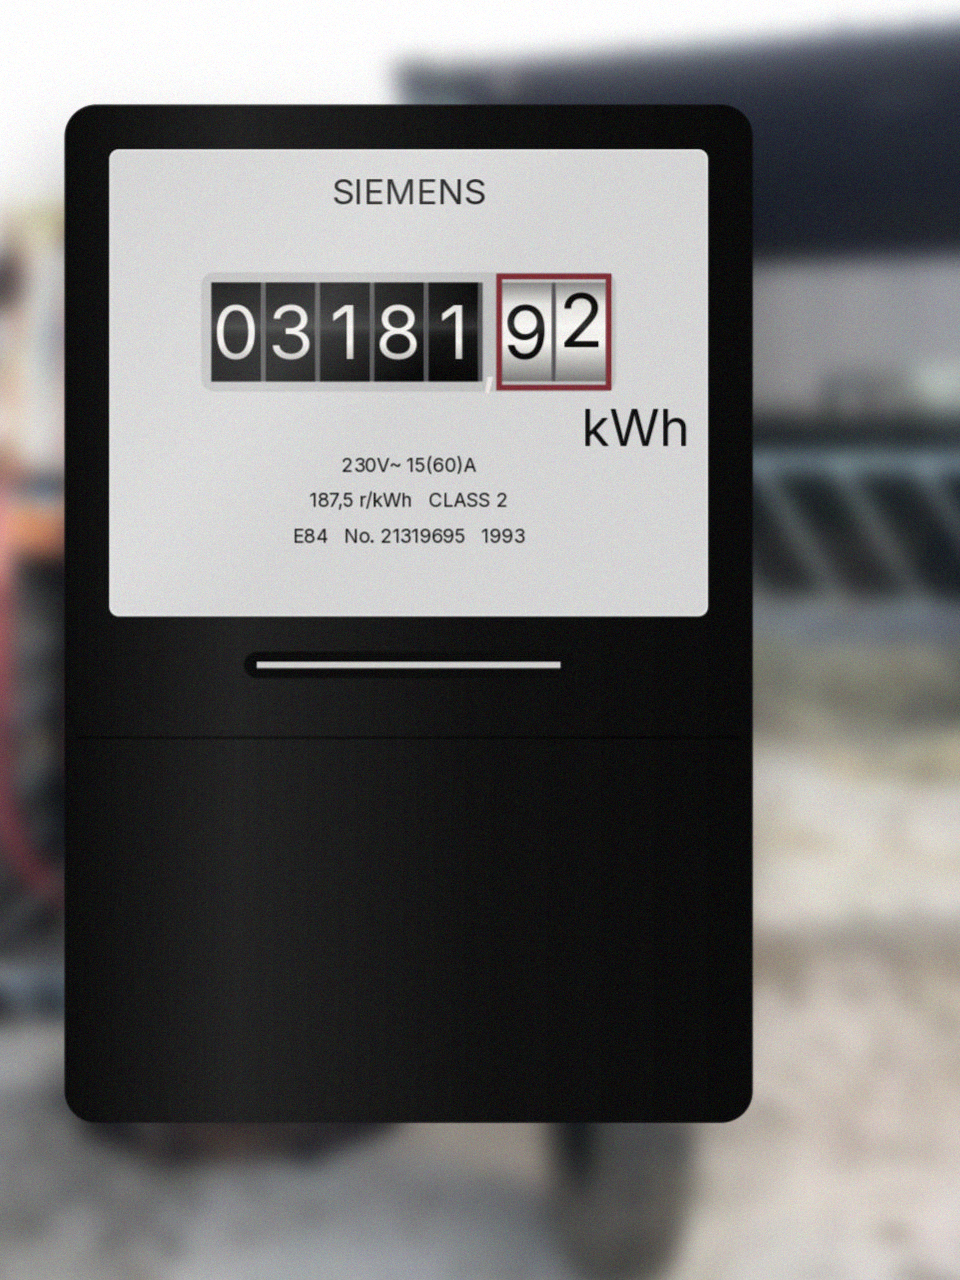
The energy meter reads kWh 3181.92
